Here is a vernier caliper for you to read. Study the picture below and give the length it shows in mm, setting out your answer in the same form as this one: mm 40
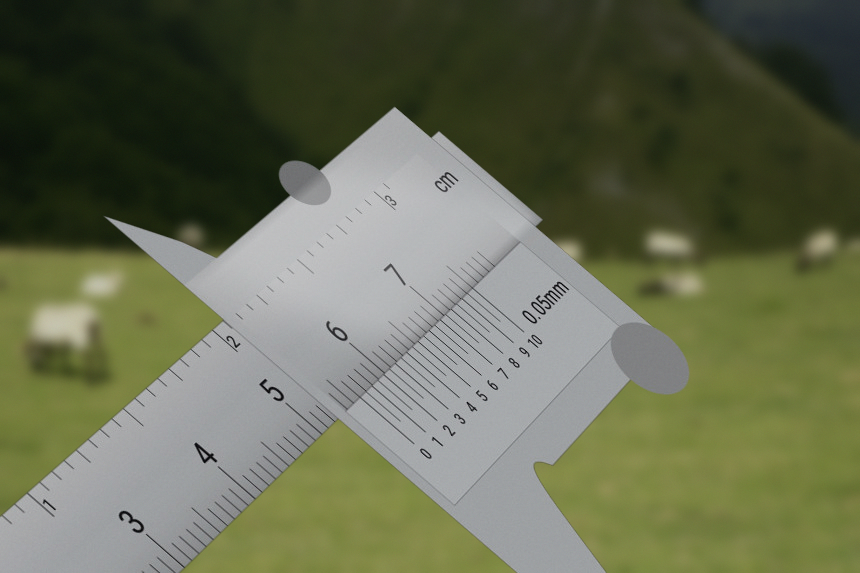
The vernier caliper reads mm 56.0
